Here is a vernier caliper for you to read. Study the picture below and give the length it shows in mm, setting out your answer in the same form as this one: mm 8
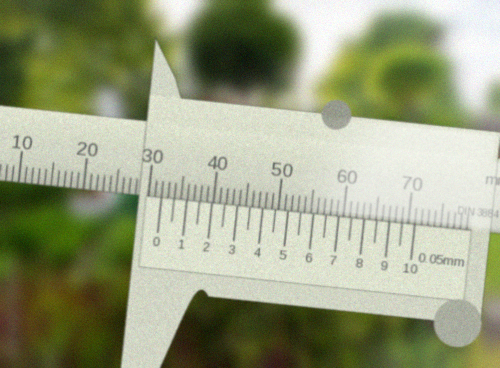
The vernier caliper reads mm 32.0
